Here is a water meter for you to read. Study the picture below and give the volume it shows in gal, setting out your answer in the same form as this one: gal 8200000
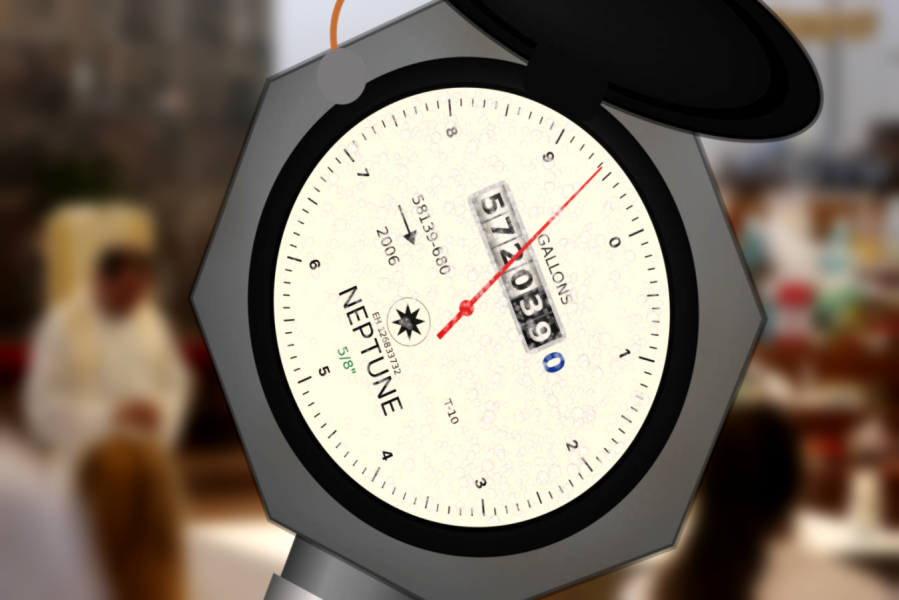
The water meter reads gal 5720389.4
